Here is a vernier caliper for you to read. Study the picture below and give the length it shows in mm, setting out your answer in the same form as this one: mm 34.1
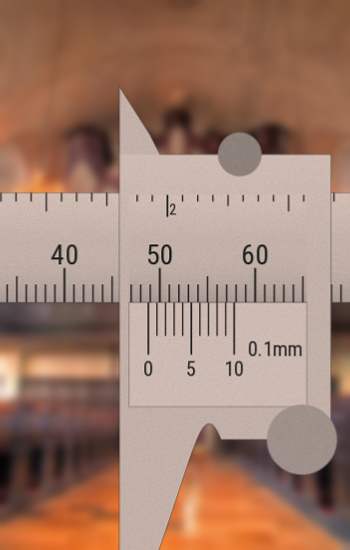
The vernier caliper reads mm 48.8
